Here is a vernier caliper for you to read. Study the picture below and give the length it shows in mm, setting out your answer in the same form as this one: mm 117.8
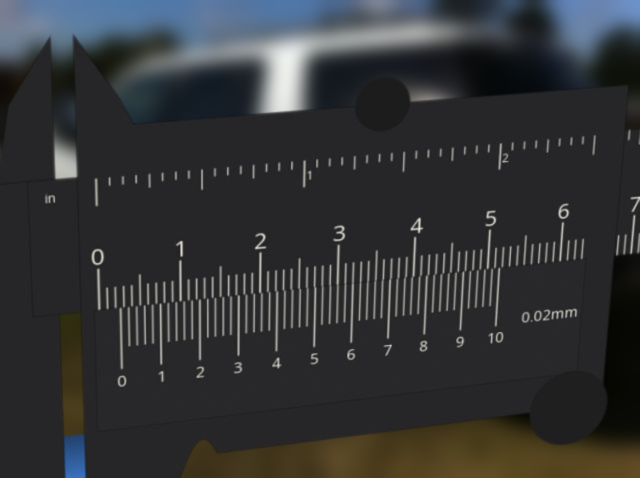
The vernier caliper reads mm 2.6
